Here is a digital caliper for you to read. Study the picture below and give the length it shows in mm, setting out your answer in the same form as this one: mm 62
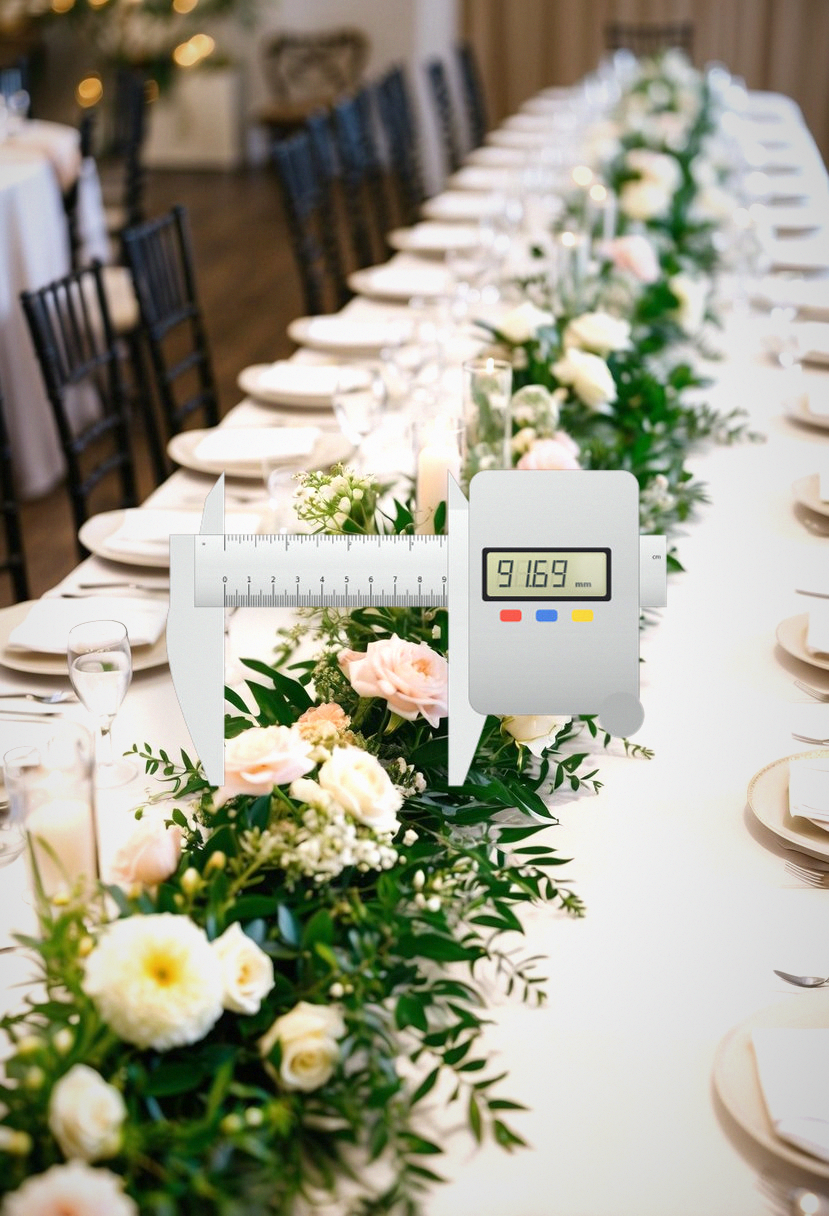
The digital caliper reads mm 91.69
